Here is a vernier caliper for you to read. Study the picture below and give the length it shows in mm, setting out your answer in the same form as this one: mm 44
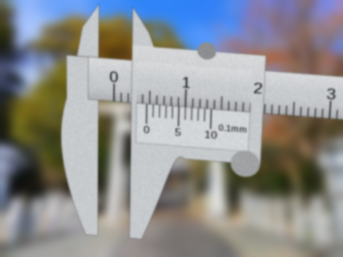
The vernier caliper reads mm 4.6
